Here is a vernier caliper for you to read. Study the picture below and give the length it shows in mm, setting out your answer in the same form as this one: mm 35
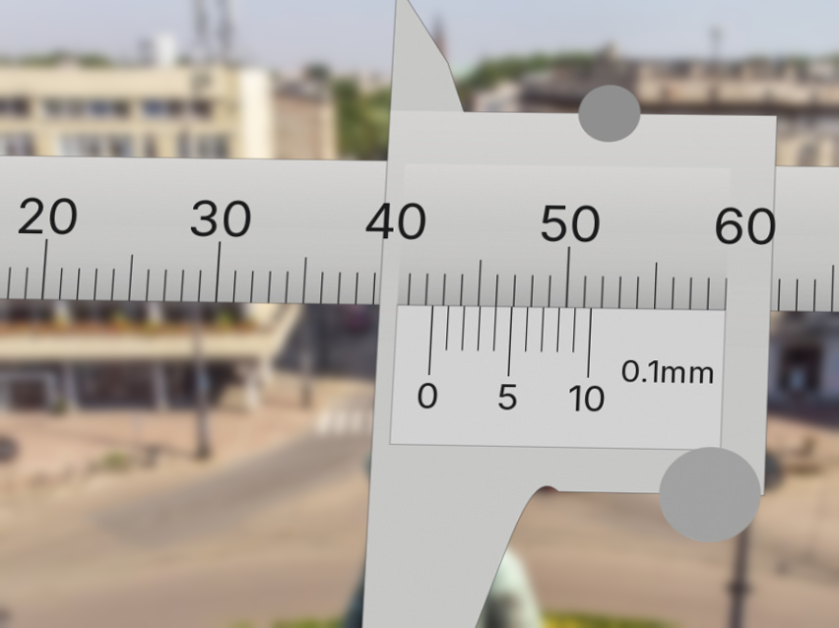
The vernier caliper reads mm 42.4
